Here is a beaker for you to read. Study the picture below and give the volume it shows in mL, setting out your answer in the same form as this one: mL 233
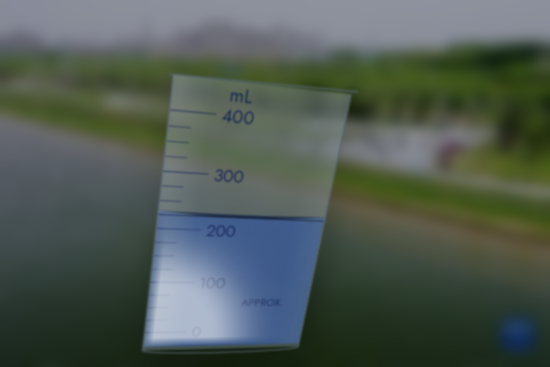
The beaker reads mL 225
